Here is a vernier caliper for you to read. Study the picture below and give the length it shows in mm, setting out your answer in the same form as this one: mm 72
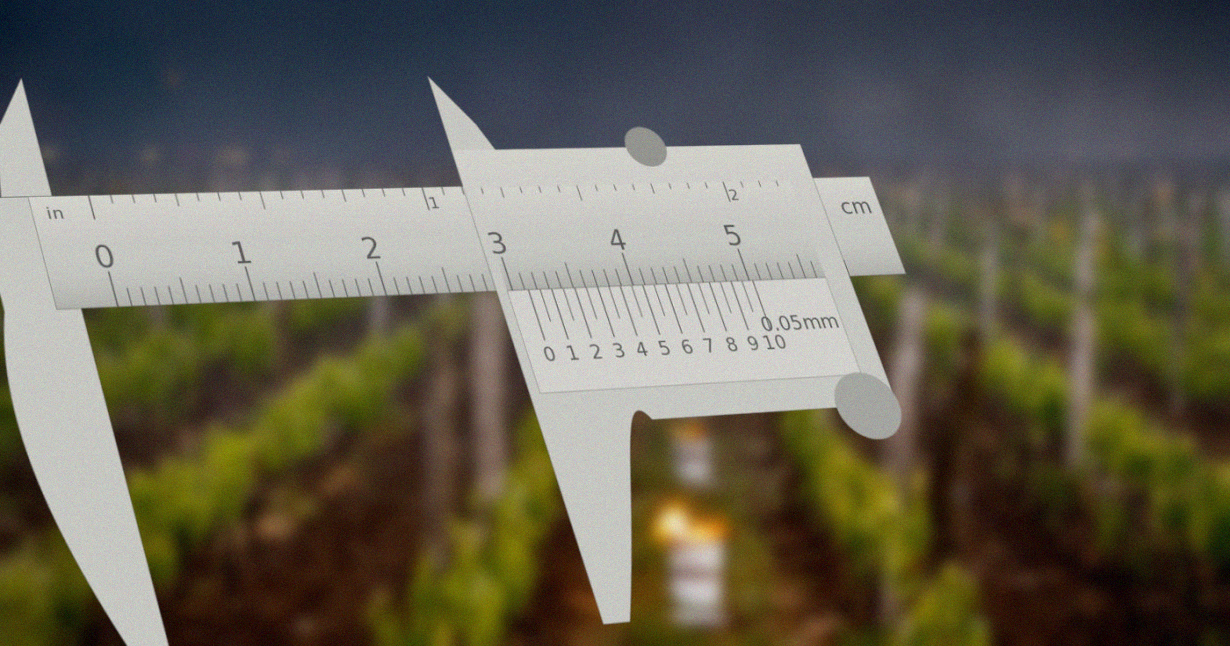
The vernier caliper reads mm 31.3
